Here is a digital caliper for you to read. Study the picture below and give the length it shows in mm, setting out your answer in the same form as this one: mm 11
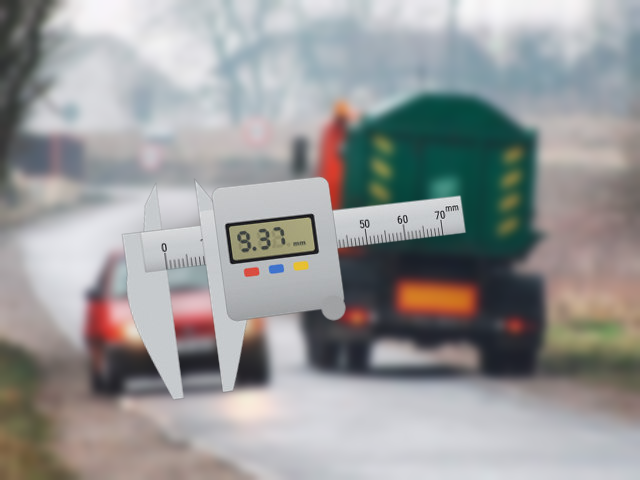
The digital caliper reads mm 9.37
